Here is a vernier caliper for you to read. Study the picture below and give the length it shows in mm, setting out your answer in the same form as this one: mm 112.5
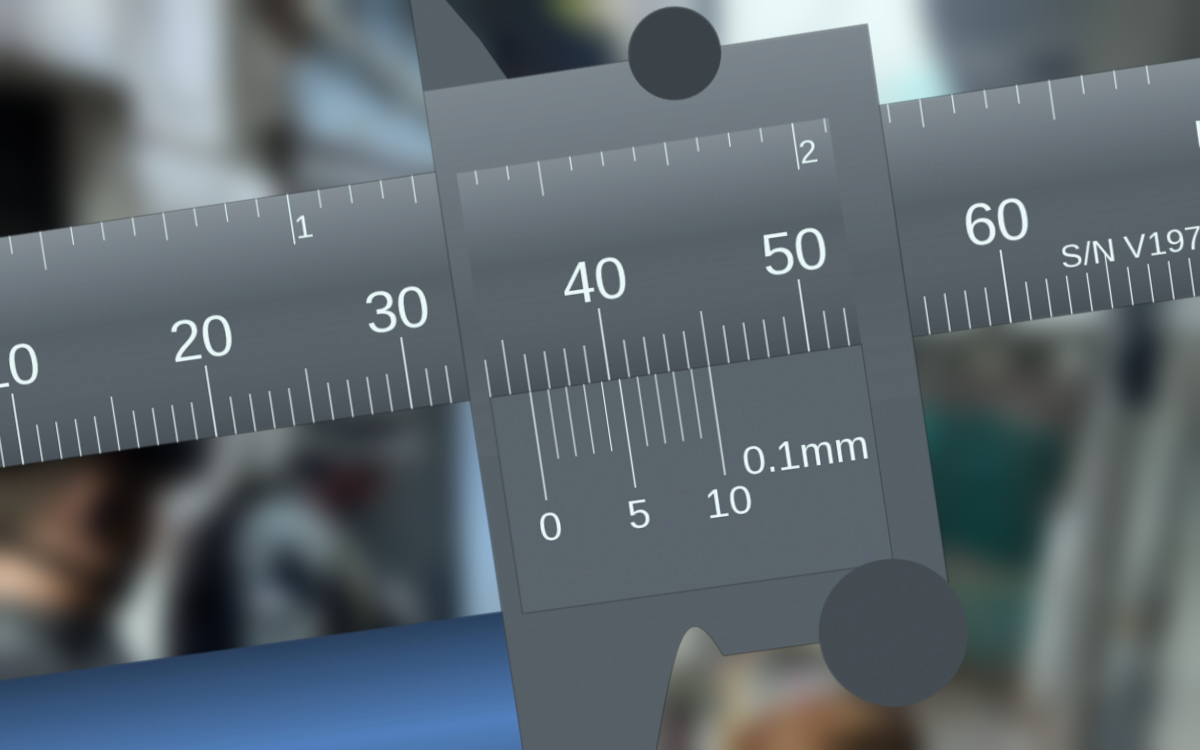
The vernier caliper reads mm 36.0
